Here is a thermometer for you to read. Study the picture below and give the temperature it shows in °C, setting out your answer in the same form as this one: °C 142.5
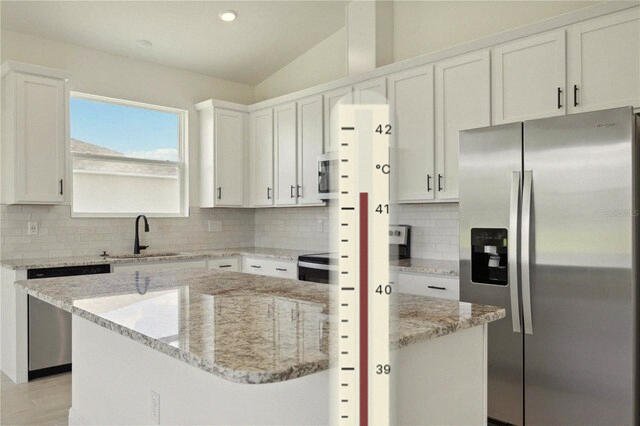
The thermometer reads °C 41.2
